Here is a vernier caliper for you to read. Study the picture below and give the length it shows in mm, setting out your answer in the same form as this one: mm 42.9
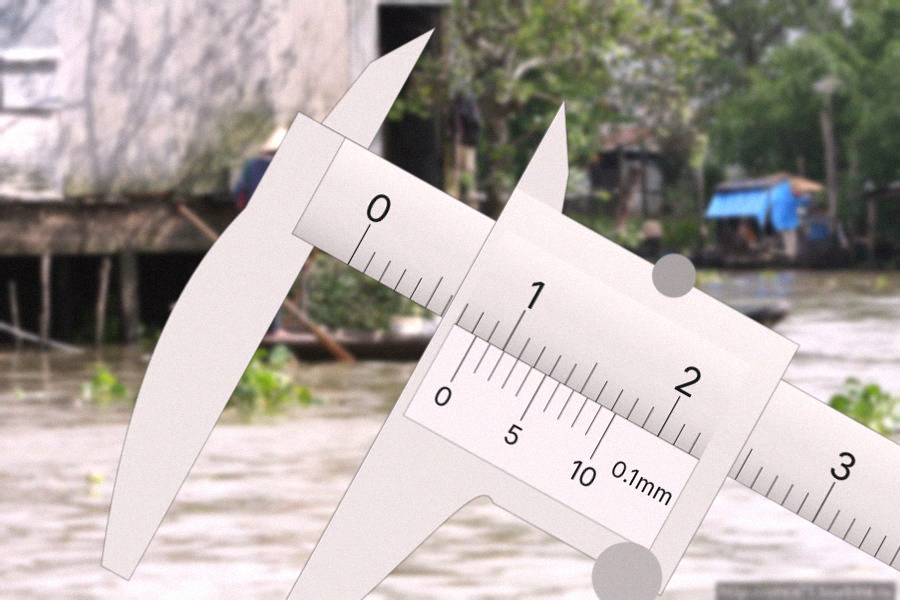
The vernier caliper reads mm 8.3
